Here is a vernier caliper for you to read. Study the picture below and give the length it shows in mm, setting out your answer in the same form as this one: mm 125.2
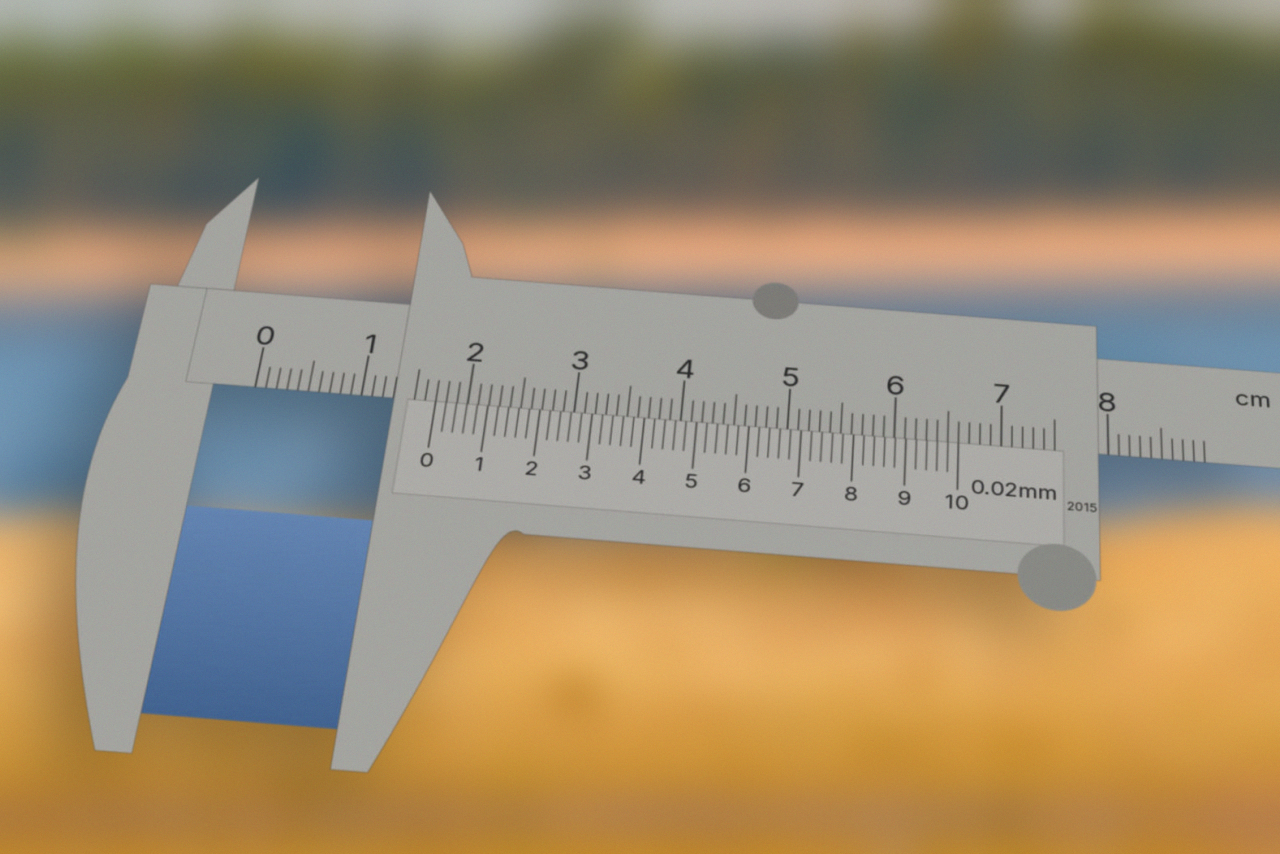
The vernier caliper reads mm 17.0
